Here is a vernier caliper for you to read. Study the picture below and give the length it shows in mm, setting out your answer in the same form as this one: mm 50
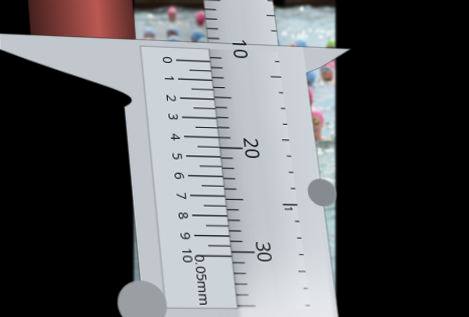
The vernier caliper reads mm 11.4
